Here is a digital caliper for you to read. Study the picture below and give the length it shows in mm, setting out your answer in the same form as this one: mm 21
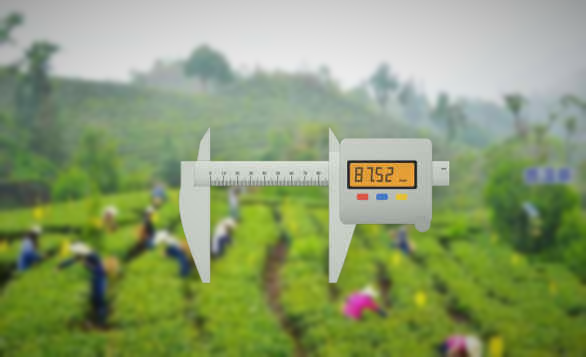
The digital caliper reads mm 87.52
